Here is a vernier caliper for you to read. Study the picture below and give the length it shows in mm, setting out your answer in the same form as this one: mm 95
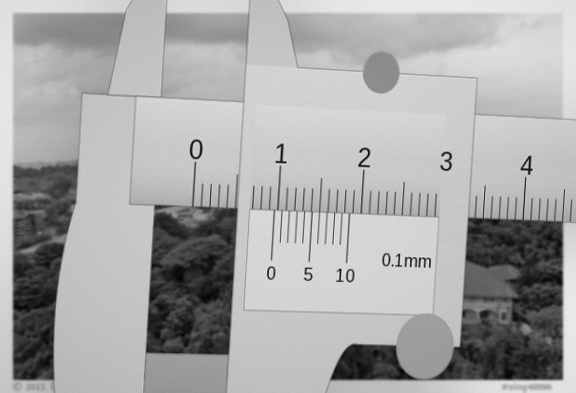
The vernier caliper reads mm 9.6
